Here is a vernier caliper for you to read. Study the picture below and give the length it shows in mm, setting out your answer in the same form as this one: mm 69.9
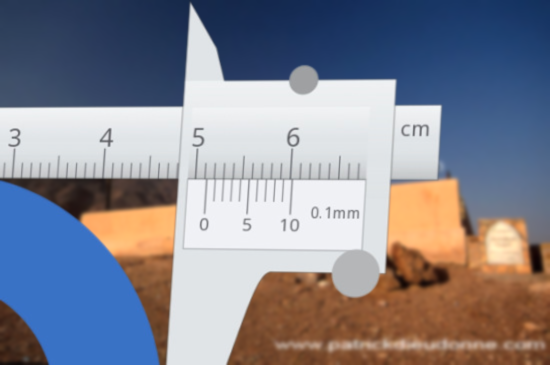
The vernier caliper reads mm 51.2
